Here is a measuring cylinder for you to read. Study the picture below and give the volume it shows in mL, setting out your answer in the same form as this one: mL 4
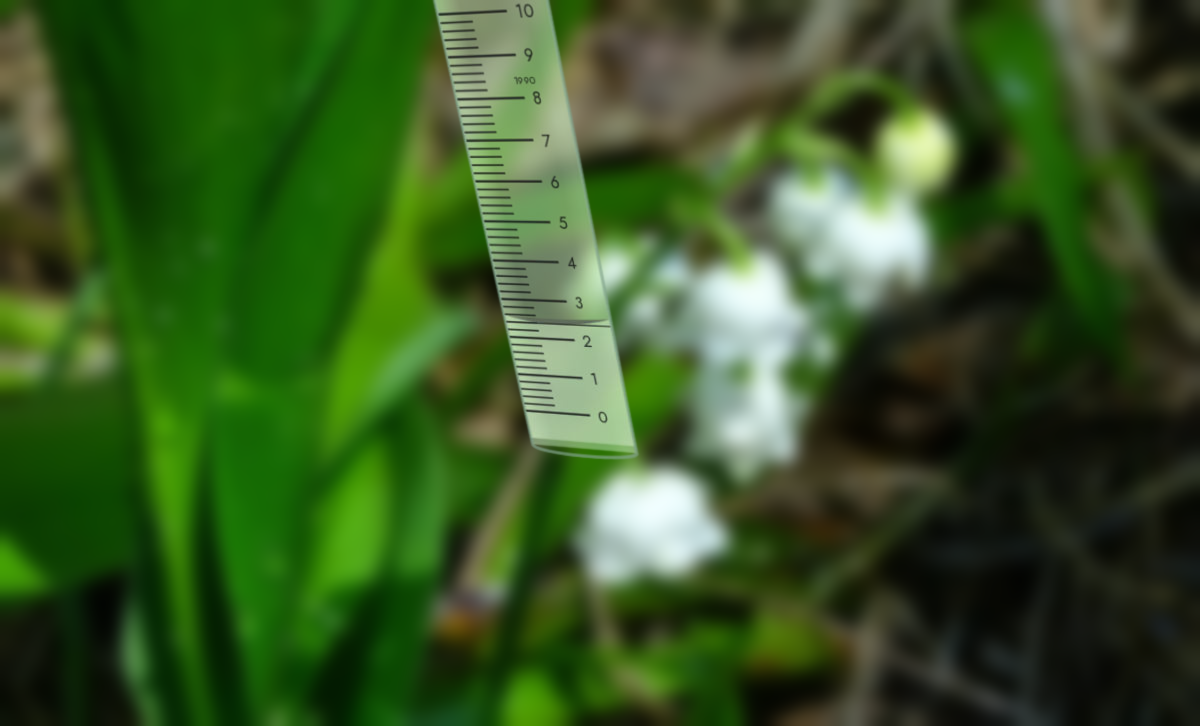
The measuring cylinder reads mL 2.4
